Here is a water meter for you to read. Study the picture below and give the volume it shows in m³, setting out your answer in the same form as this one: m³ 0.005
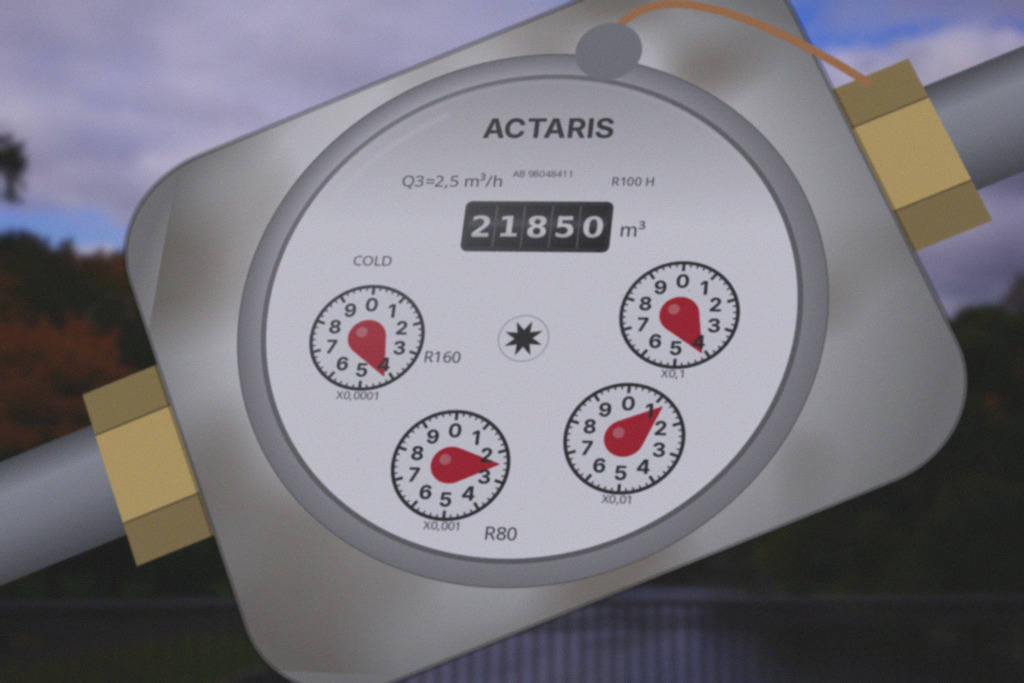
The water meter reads m³ 21850.4124
